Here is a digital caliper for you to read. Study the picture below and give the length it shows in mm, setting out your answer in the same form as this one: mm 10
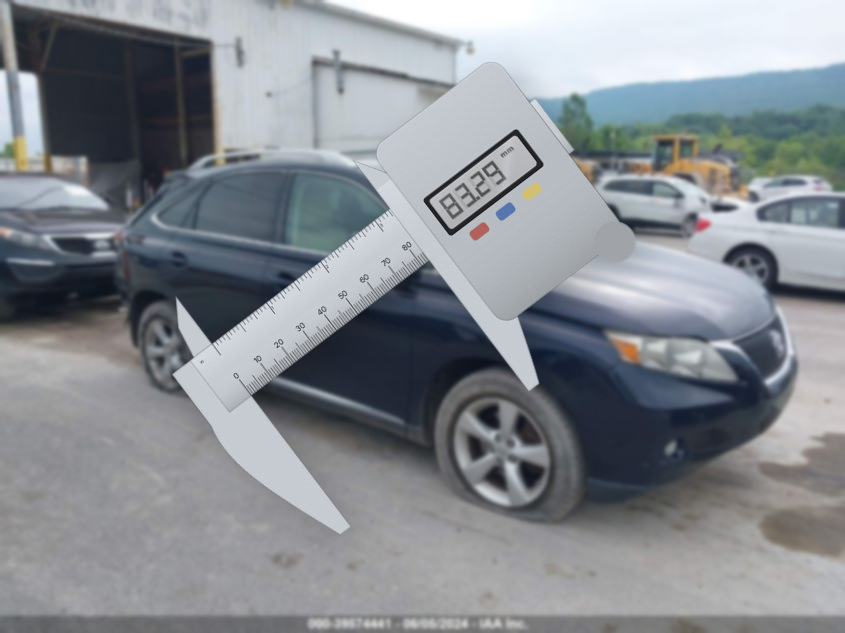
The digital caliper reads mm 83.29
